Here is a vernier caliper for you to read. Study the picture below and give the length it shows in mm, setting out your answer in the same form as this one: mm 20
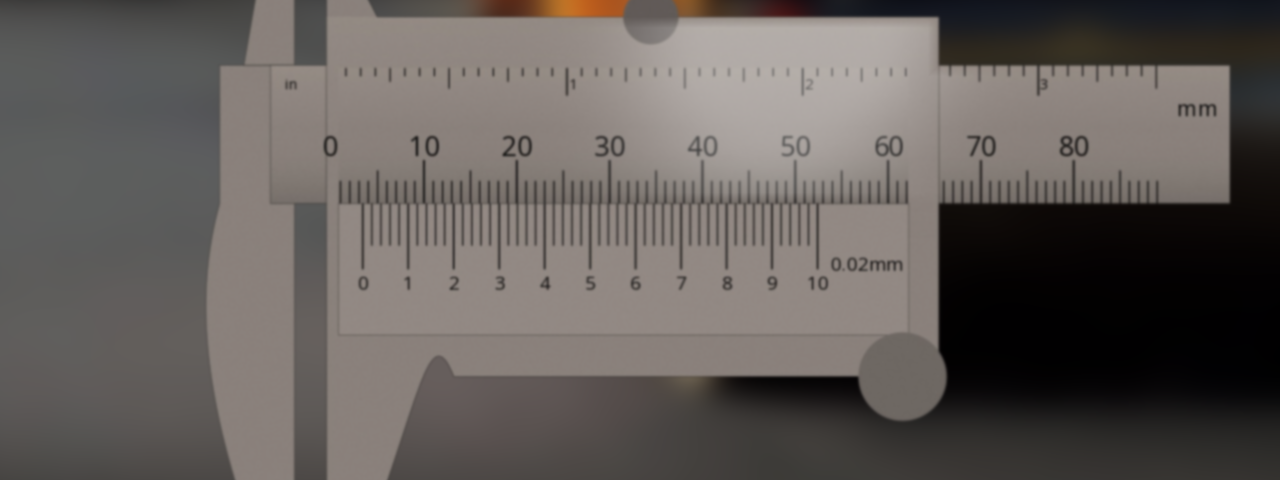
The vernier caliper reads mm 3.4
